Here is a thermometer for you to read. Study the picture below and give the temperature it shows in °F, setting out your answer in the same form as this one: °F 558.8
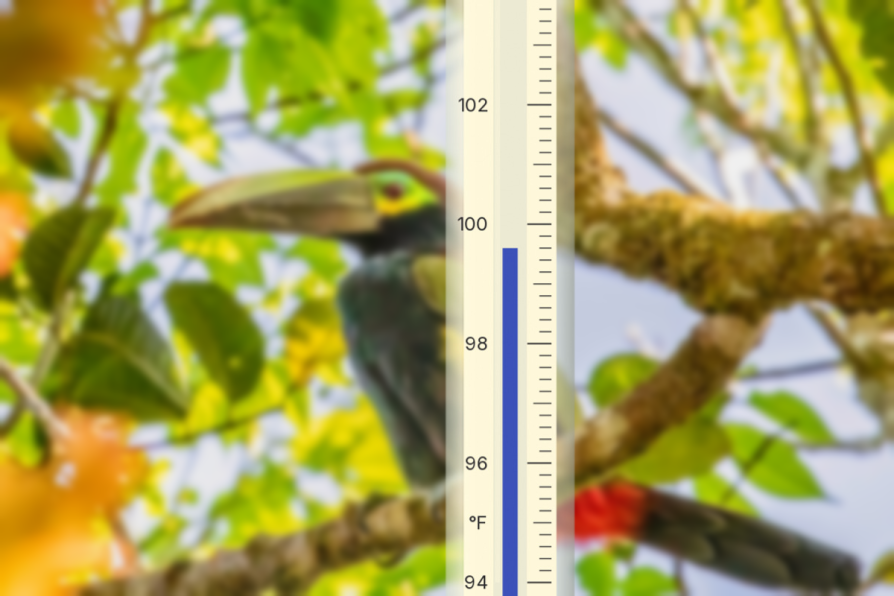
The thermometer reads °F 99.6
